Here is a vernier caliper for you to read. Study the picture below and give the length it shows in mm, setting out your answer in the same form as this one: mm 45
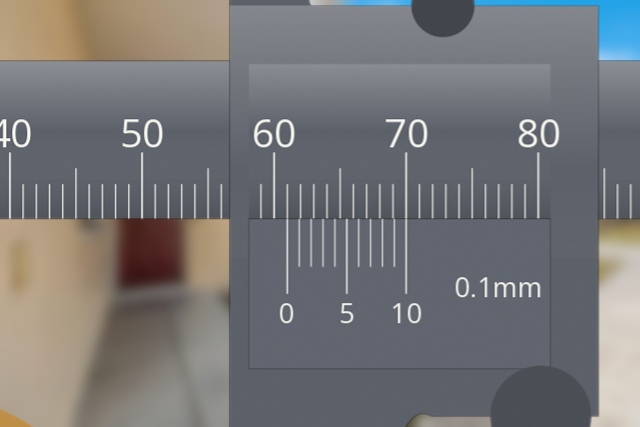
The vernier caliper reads mm 61.0
